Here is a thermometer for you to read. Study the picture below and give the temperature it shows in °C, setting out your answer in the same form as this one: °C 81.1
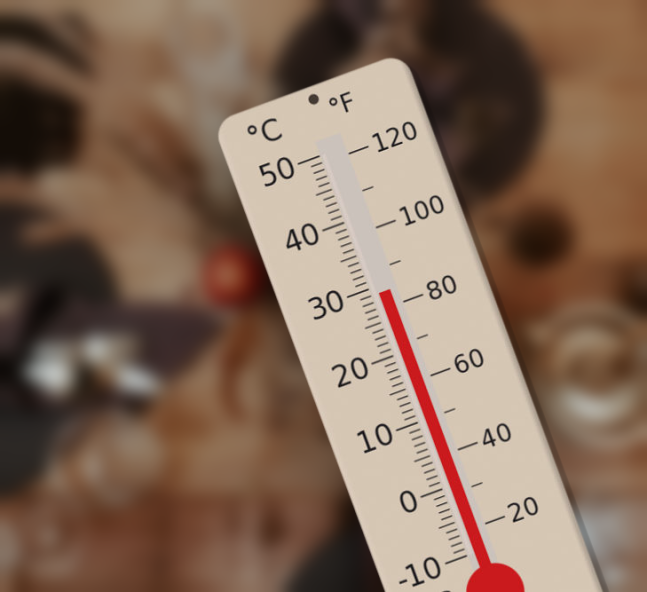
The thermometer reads °C 29
